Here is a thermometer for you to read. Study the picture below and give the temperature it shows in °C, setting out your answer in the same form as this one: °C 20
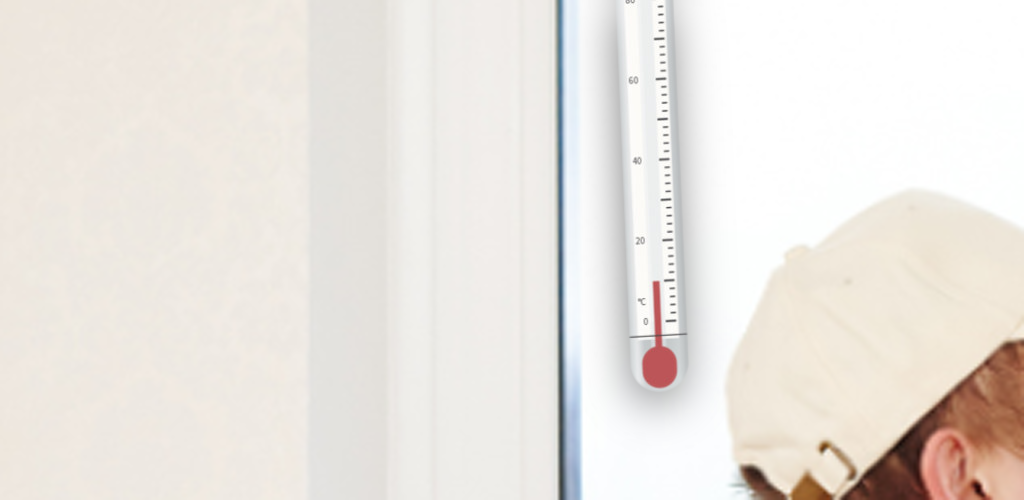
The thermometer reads °C 10
